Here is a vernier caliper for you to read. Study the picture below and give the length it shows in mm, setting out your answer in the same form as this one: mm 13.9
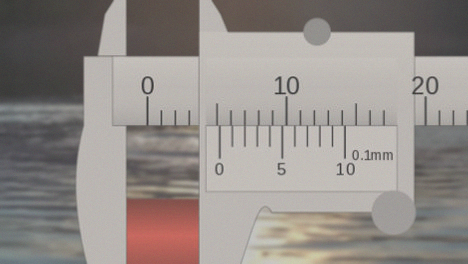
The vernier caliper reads mm 5.2
